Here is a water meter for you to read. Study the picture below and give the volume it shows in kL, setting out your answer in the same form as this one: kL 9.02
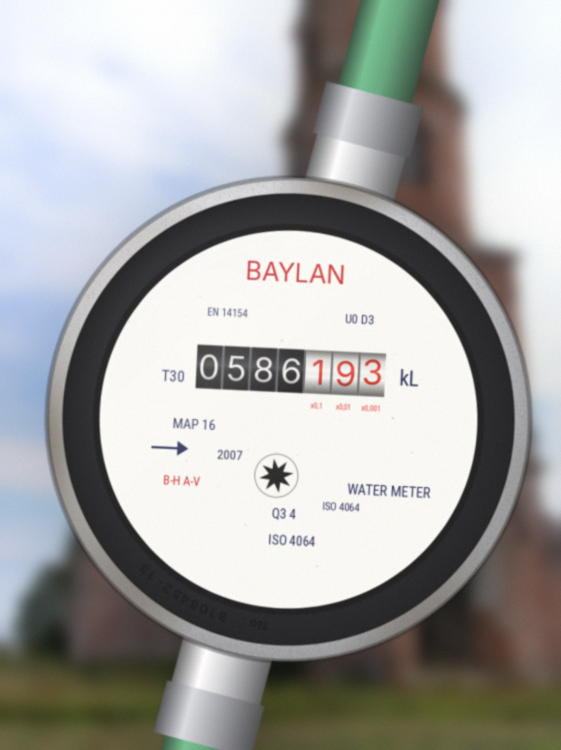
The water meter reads kL 586.193
